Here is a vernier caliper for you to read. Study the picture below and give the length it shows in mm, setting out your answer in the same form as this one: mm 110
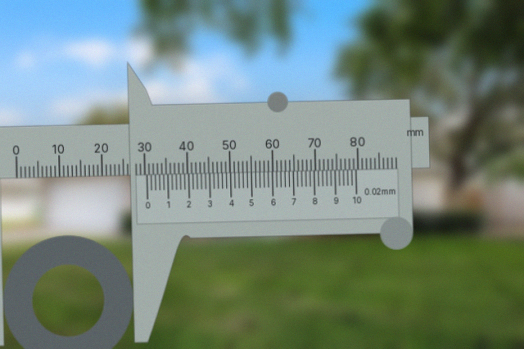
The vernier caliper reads mm 30.5
